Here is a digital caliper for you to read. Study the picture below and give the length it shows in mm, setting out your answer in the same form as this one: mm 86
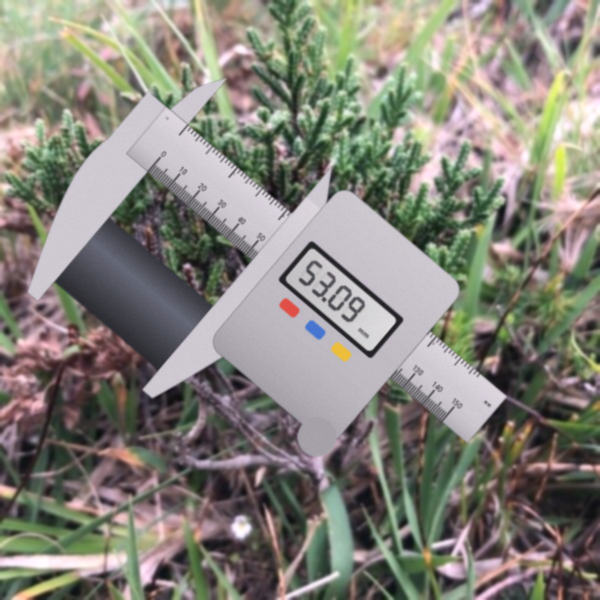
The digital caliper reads mm 53.09
